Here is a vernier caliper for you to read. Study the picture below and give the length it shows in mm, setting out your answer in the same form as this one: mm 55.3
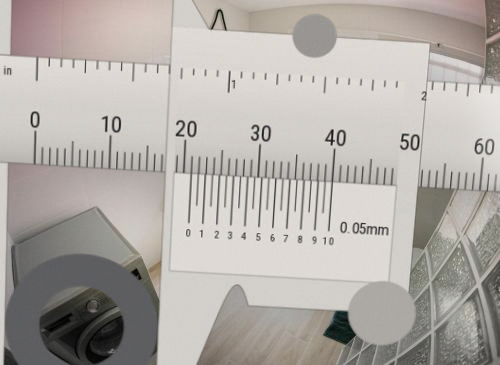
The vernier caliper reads mm 21.0
